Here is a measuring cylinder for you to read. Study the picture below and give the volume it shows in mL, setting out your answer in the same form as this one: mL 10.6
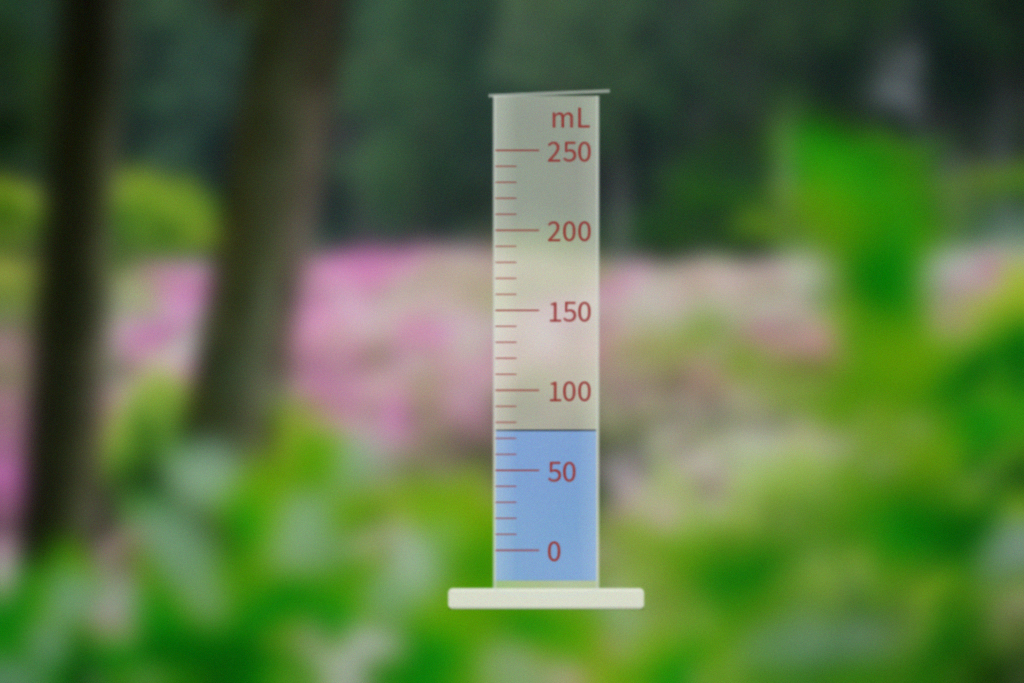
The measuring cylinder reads mL 75
